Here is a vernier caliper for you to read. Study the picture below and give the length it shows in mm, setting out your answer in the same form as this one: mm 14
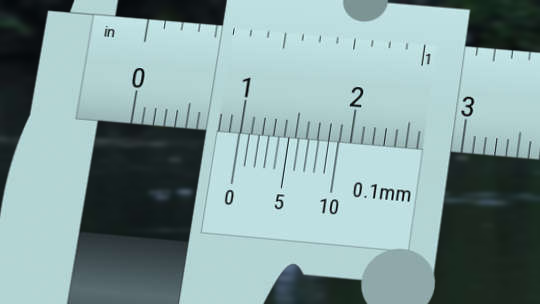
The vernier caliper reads mm 9.9
